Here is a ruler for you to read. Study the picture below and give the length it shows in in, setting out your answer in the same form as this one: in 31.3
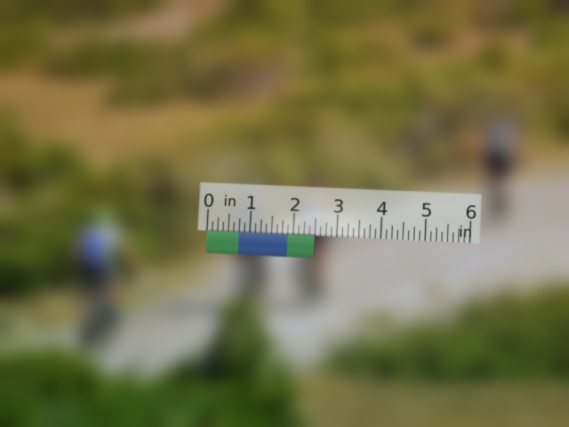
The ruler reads in 2.5
